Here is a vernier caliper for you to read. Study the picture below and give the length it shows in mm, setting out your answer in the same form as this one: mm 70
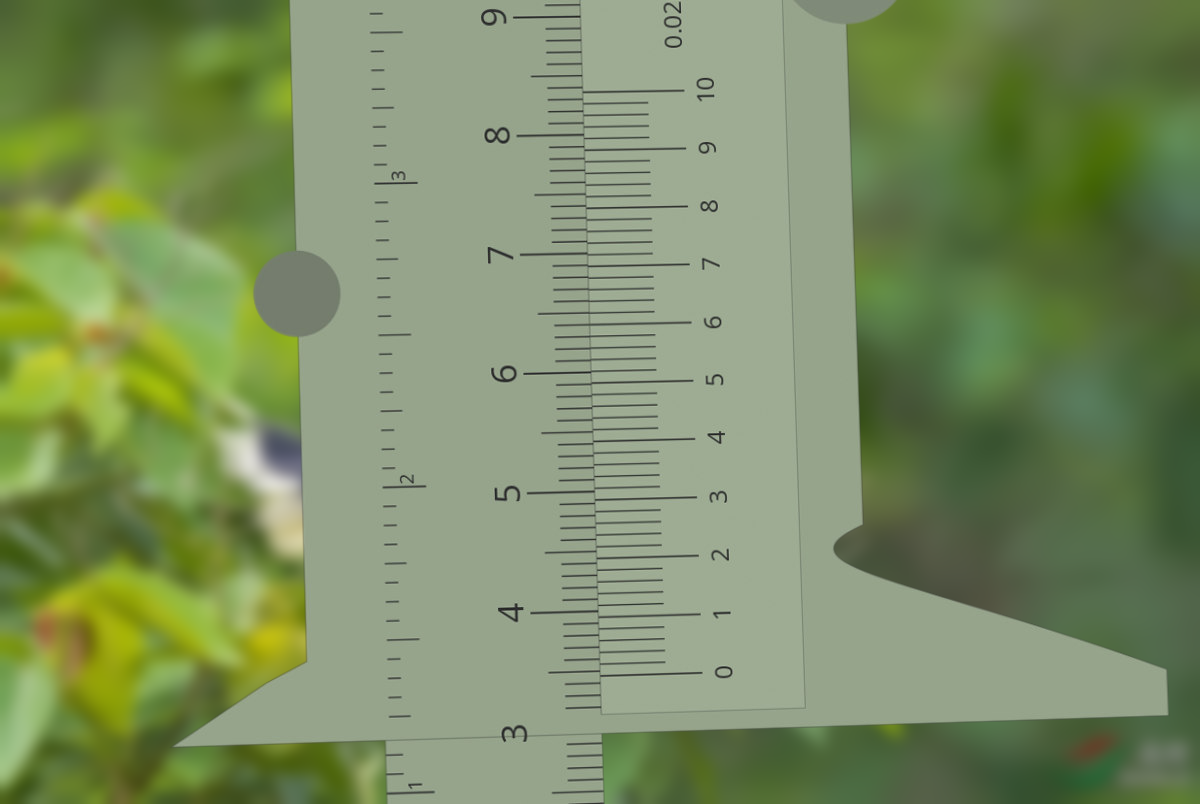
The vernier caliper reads mm 34.6
